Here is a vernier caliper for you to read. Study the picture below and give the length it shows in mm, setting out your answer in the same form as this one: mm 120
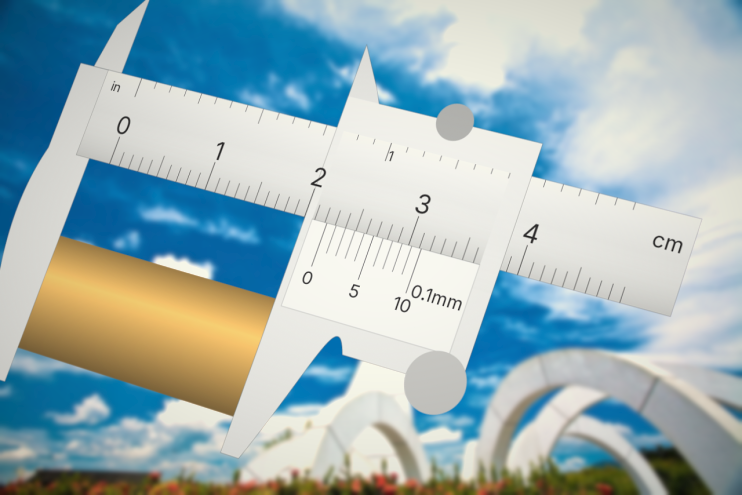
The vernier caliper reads mm 22.2
